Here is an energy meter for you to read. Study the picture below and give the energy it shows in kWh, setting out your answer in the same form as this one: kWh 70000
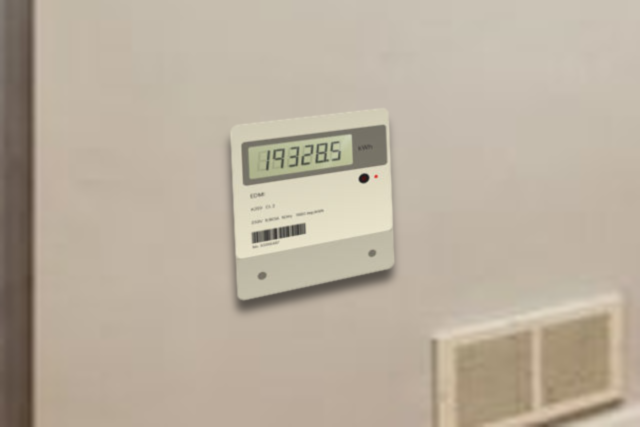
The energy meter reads kWh 19328.5
